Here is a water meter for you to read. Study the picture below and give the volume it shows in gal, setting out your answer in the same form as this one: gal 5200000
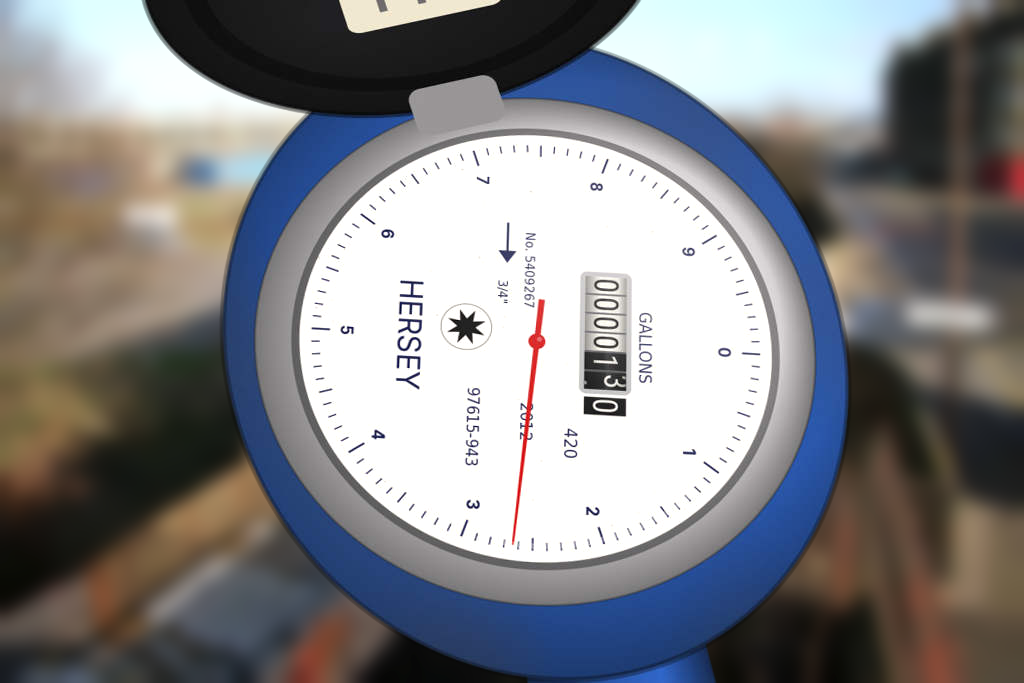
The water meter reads gal 132.6
